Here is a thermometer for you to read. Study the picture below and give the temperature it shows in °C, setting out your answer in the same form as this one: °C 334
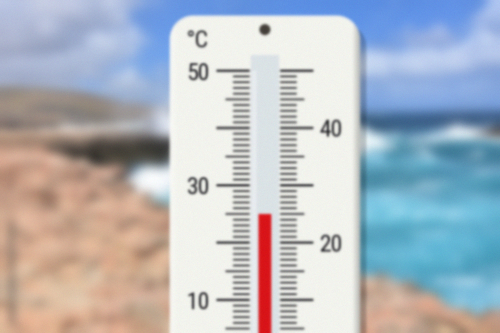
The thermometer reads °C 25
